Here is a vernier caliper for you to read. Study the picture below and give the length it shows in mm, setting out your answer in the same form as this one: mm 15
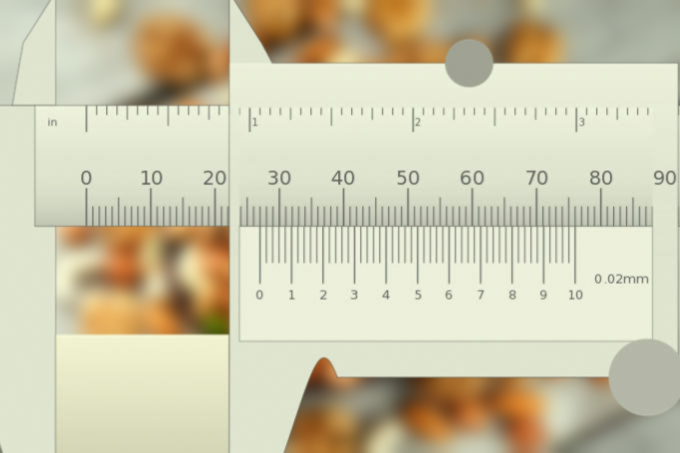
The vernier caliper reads mm 27.0
